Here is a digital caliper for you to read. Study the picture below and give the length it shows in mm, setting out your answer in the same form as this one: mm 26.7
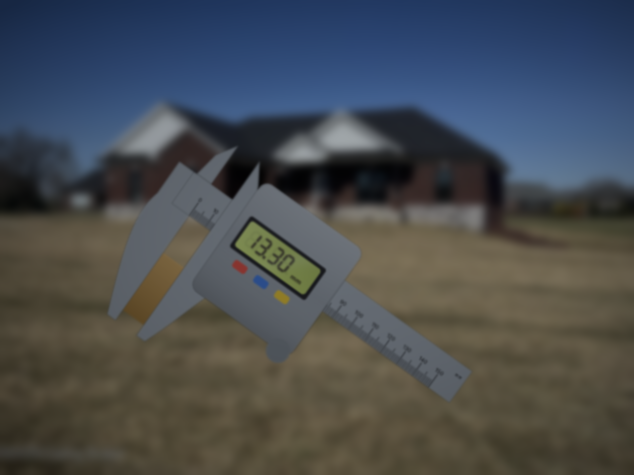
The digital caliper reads mm 13.30
